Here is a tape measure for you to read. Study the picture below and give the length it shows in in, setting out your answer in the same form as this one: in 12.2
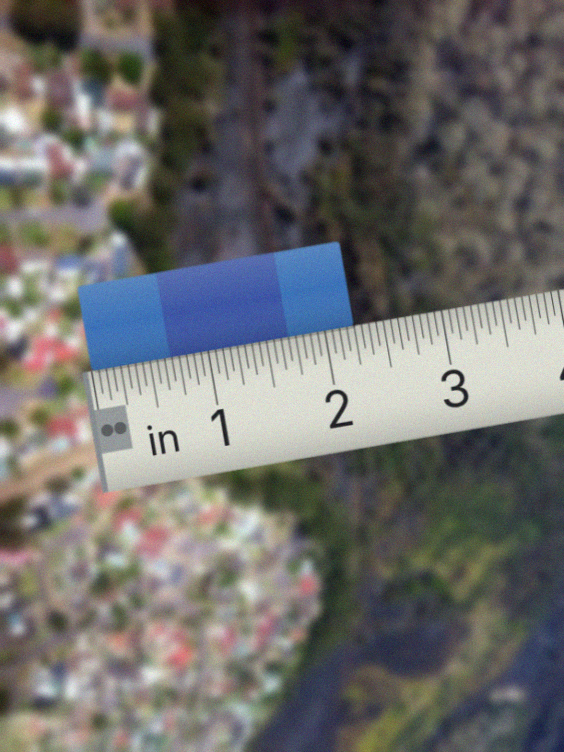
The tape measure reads in 2.25
